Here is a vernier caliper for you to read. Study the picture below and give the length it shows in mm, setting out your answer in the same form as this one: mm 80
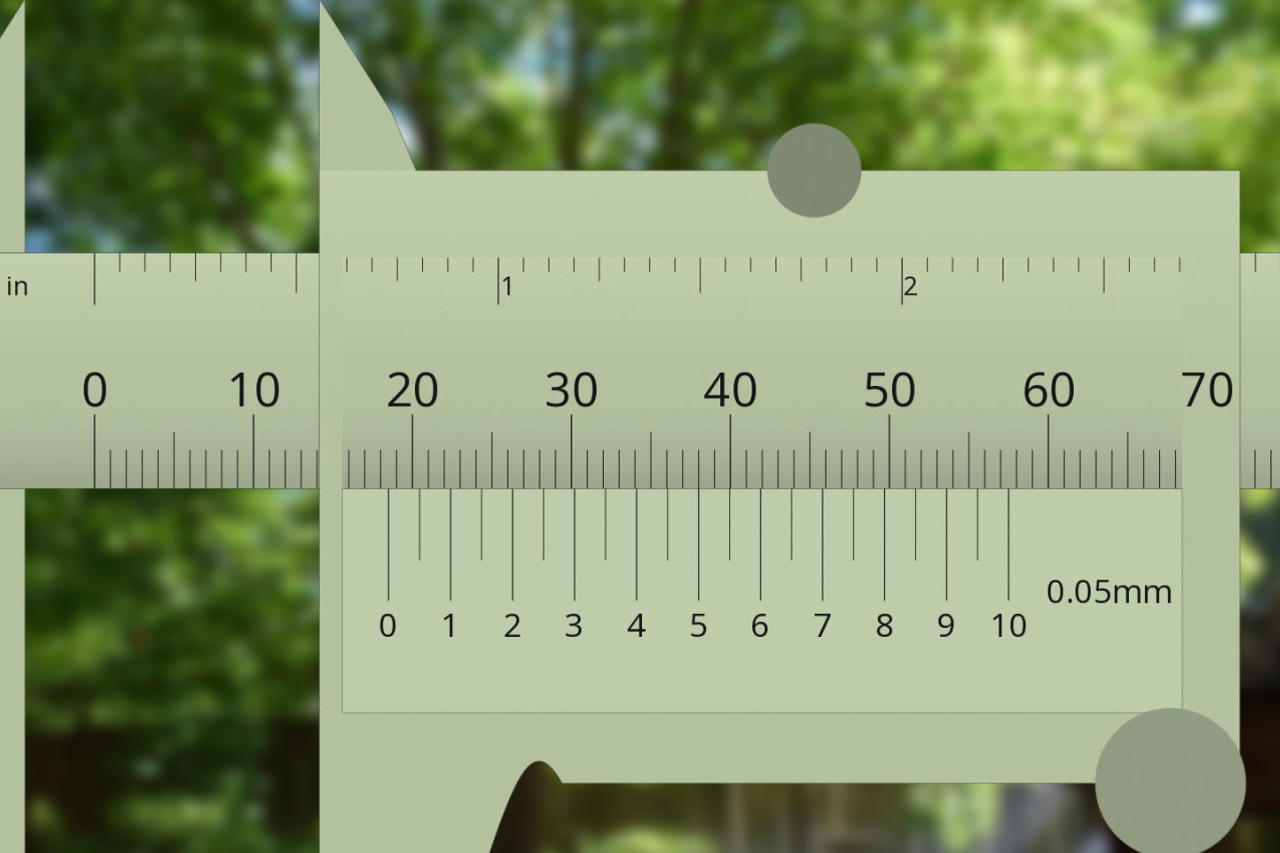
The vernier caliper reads mm 18.5
